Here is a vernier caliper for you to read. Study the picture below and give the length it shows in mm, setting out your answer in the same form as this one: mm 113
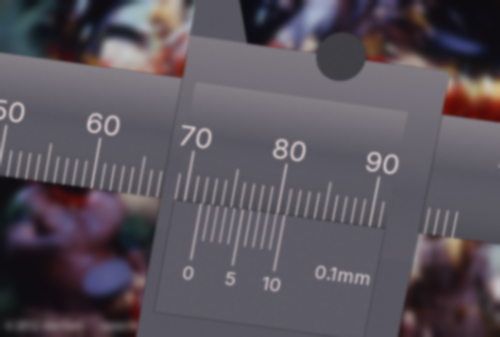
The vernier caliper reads mm 71.8
